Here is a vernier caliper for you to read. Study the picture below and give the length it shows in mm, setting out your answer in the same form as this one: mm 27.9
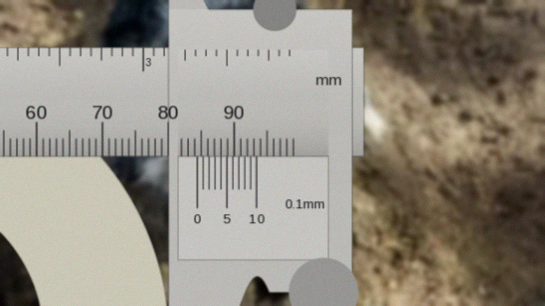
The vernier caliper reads mm 84.4
